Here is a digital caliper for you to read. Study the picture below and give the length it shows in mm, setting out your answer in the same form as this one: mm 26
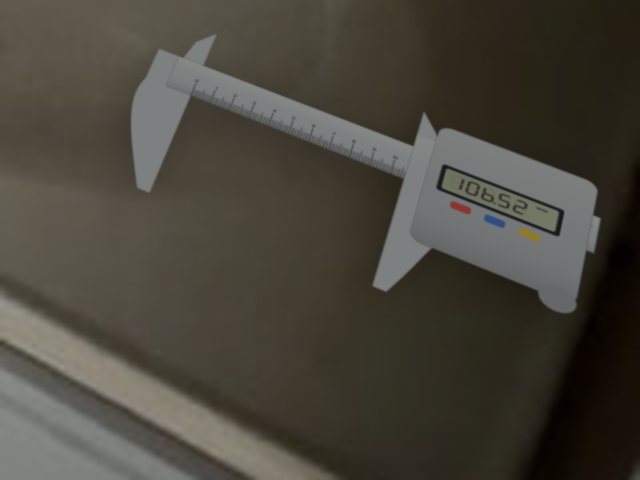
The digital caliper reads mm 106.52
